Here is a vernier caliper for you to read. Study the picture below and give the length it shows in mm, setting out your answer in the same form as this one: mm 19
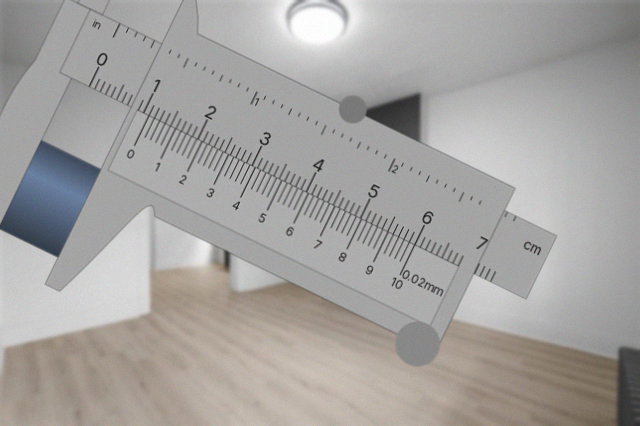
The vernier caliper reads mm 11.0
